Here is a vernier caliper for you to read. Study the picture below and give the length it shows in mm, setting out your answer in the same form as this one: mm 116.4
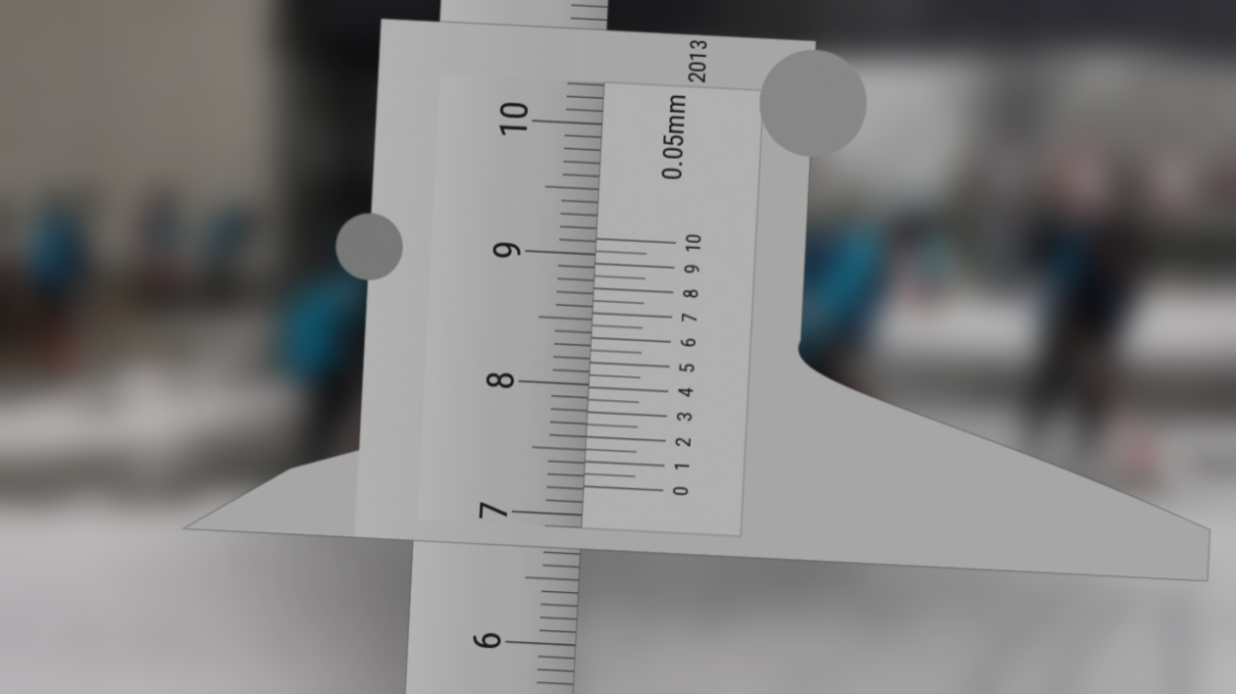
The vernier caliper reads mm 72.2
